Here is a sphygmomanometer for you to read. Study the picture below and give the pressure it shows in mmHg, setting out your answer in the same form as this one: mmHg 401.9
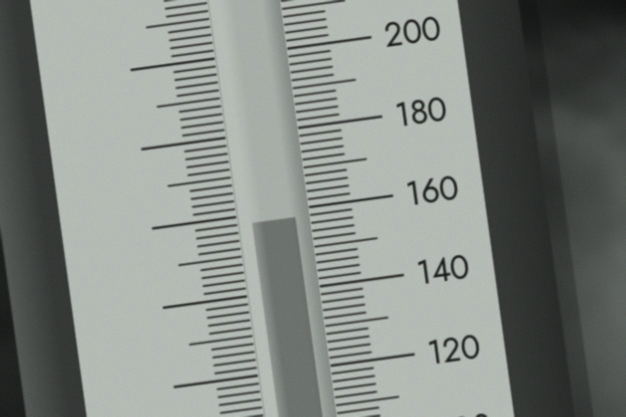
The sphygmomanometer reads mmHg 158
